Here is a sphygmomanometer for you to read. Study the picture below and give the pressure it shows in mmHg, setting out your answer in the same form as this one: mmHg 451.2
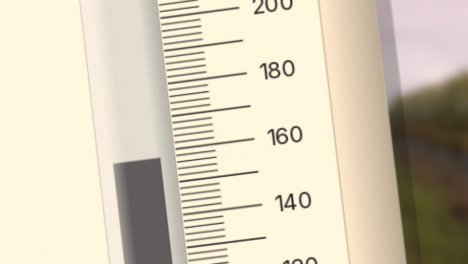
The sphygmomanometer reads mmHg 158
